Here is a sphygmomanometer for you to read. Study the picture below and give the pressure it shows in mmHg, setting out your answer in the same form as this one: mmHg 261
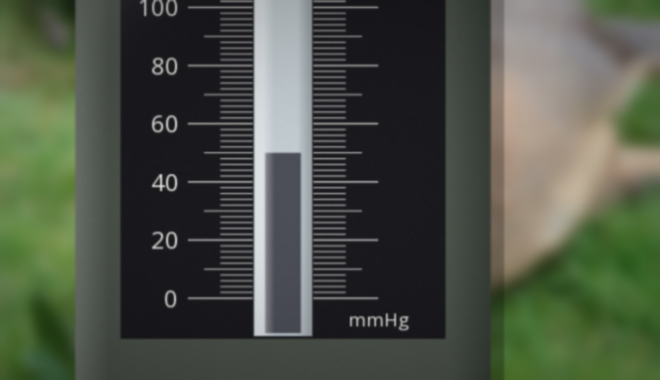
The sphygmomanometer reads mmHg 50
